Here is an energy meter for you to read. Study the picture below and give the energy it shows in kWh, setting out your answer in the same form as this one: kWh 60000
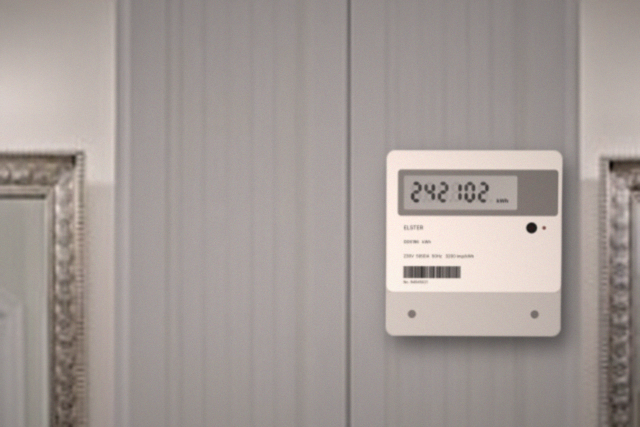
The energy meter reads kWh 242102
